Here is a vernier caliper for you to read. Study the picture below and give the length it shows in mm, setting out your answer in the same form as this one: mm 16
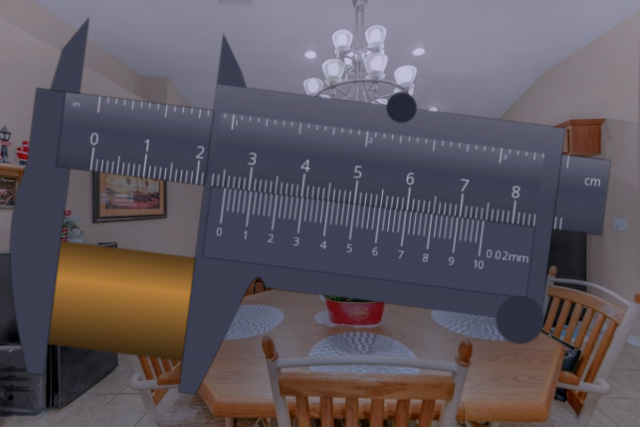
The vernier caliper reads mm 25.5
